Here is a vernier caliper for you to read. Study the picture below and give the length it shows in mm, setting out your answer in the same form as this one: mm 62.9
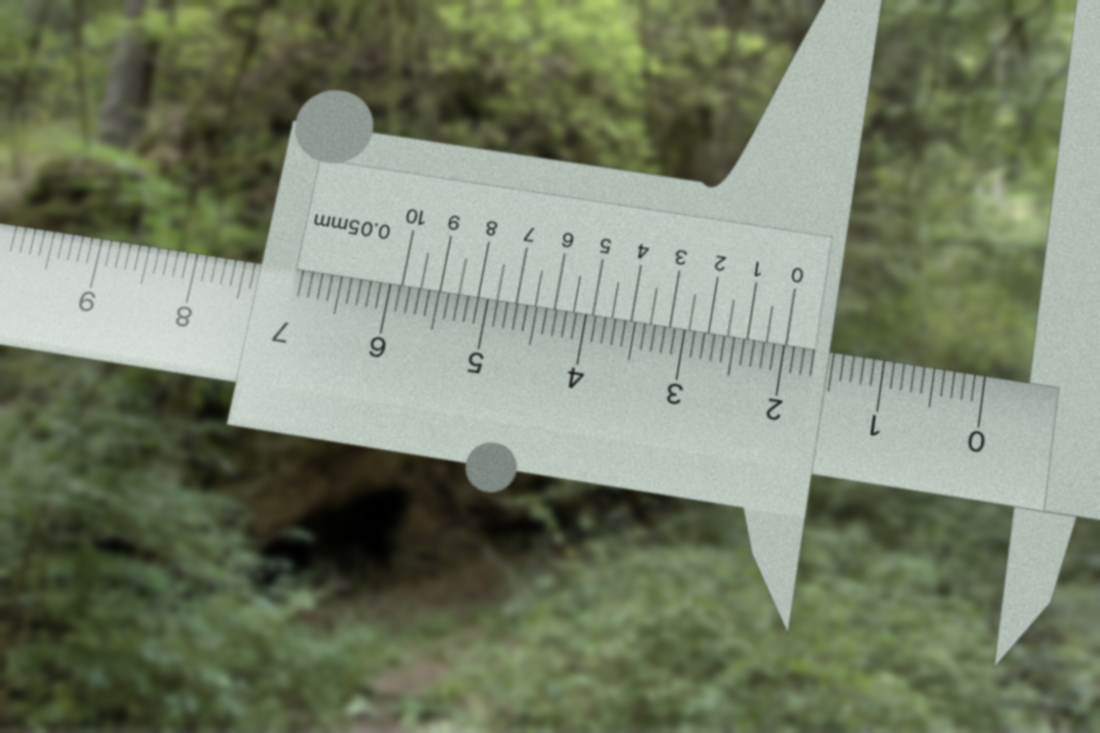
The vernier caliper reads mm 19.8
